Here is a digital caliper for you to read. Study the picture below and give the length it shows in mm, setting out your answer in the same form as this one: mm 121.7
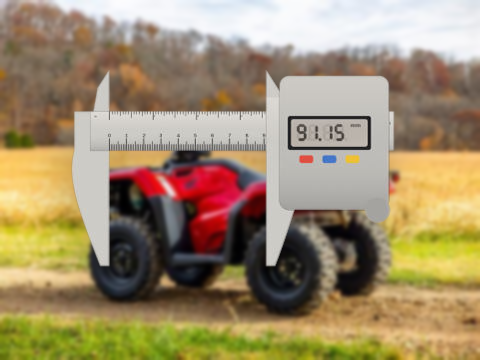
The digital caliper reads mm 91.15
